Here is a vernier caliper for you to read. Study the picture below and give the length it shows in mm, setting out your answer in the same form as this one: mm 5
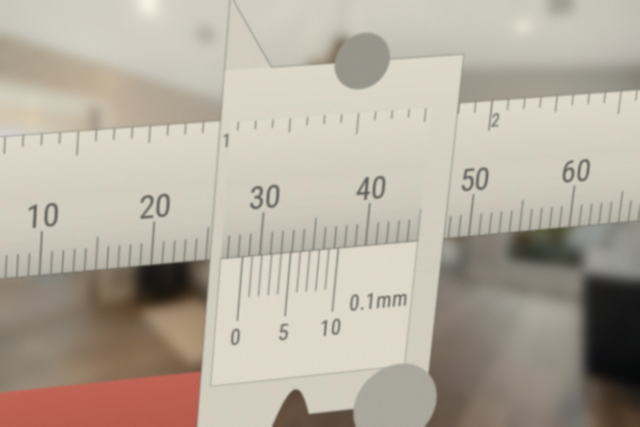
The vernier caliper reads mm 28.4
